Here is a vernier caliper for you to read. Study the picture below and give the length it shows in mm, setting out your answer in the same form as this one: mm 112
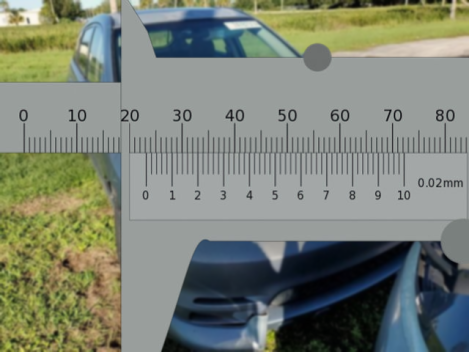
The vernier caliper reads mm 23.2
